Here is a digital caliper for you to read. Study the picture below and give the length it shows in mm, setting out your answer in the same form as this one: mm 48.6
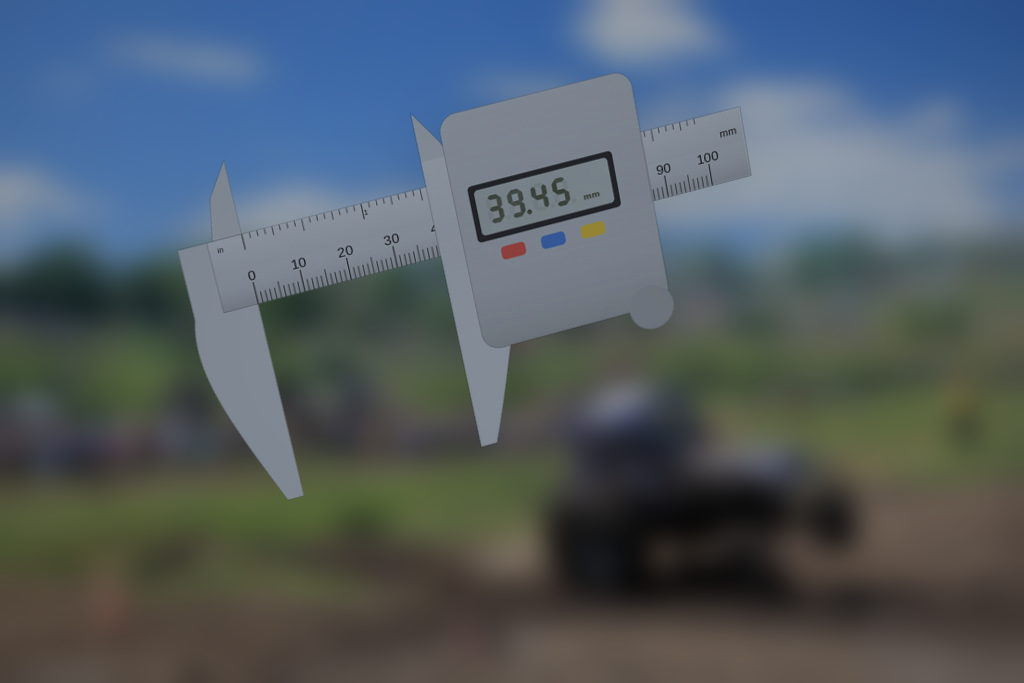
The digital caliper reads mm 39.45
